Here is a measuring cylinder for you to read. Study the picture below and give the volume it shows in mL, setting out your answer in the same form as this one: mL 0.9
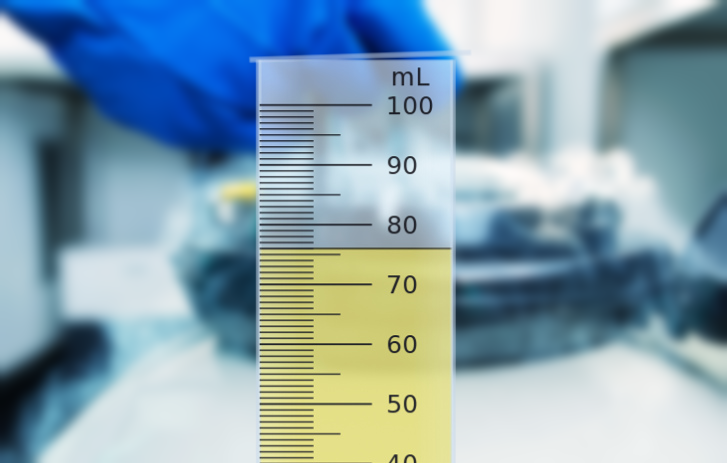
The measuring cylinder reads mL 76
